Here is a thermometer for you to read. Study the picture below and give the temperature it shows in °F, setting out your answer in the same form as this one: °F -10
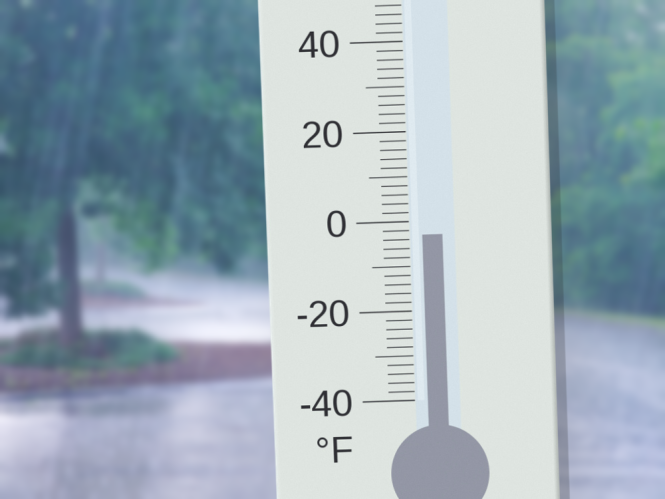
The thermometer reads °F -3
